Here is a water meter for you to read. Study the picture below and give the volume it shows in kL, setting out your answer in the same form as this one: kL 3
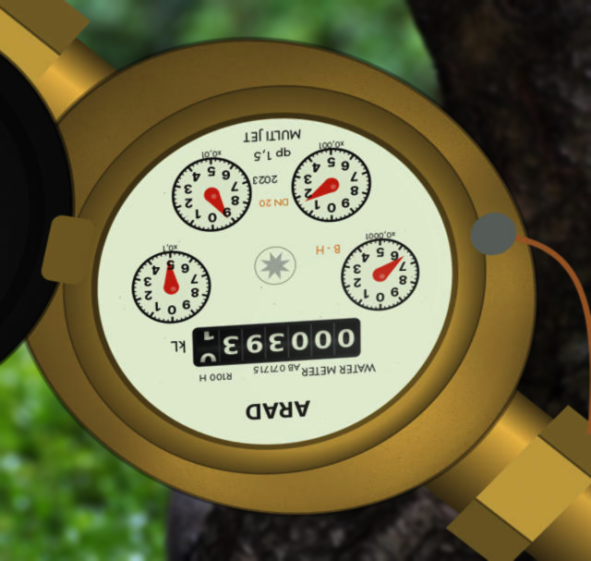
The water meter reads kL 3930.4916
